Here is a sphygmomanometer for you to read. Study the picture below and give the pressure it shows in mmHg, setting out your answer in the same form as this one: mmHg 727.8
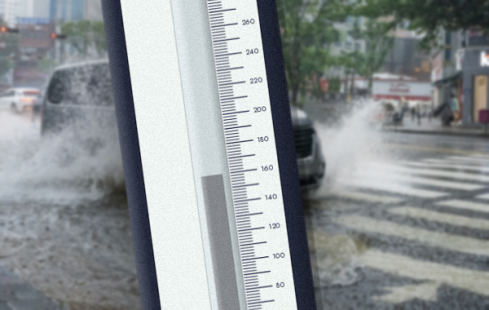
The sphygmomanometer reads mmHg 160
